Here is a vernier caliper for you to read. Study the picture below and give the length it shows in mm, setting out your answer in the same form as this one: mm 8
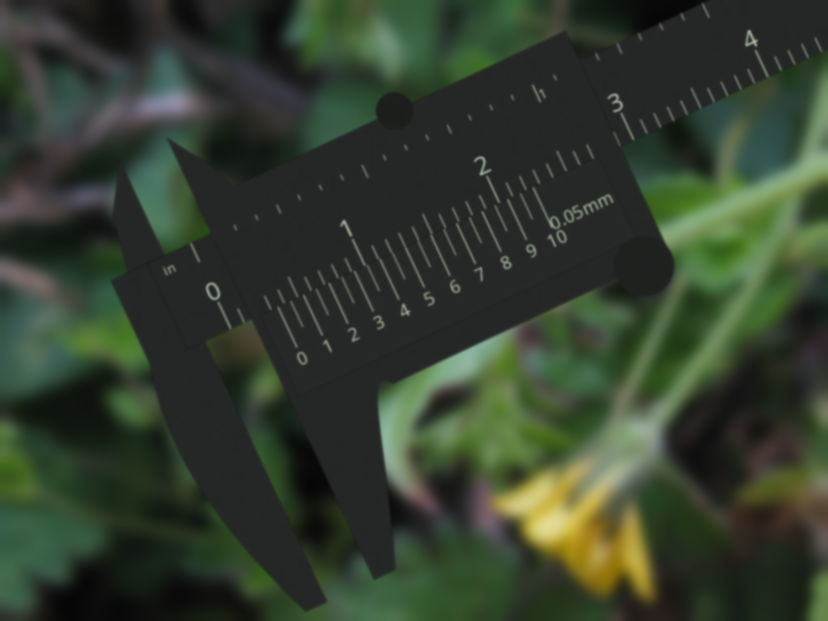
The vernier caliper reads mm 3.5
